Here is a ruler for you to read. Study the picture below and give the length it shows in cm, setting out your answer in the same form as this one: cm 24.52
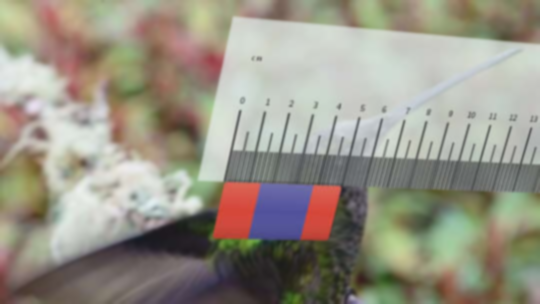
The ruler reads cm 5
